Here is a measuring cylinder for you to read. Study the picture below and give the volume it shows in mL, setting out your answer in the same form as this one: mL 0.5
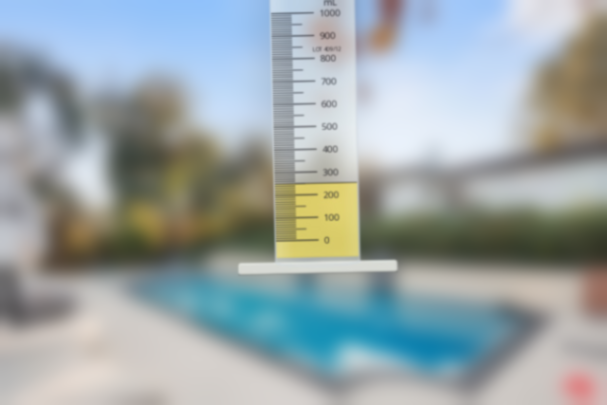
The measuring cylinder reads mL 250
